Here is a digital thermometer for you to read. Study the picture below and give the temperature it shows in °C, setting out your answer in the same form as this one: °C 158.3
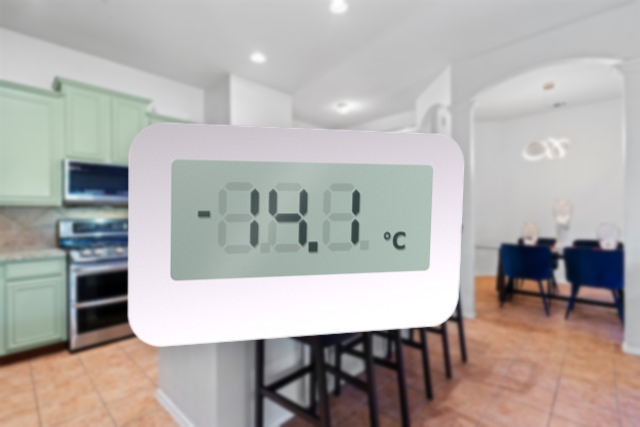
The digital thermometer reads °C -14.1
